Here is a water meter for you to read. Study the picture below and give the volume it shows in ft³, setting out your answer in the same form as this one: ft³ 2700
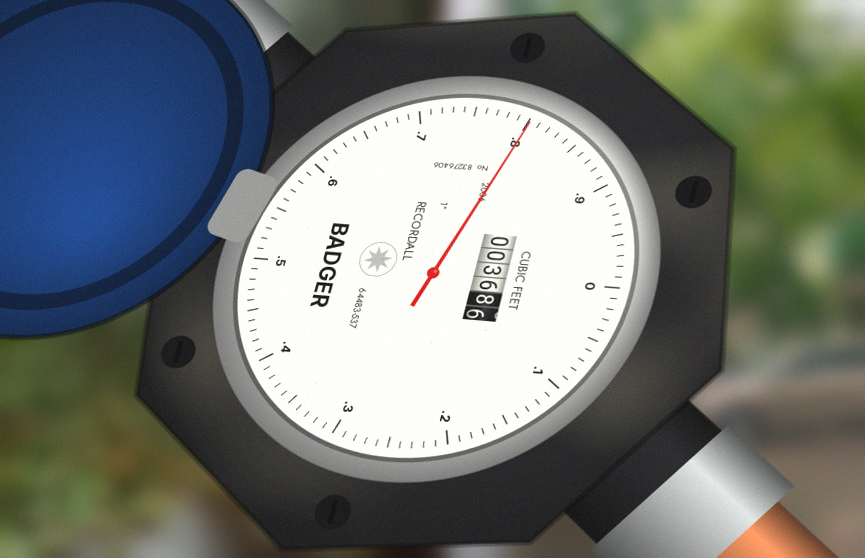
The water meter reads ft³ 3685.80
